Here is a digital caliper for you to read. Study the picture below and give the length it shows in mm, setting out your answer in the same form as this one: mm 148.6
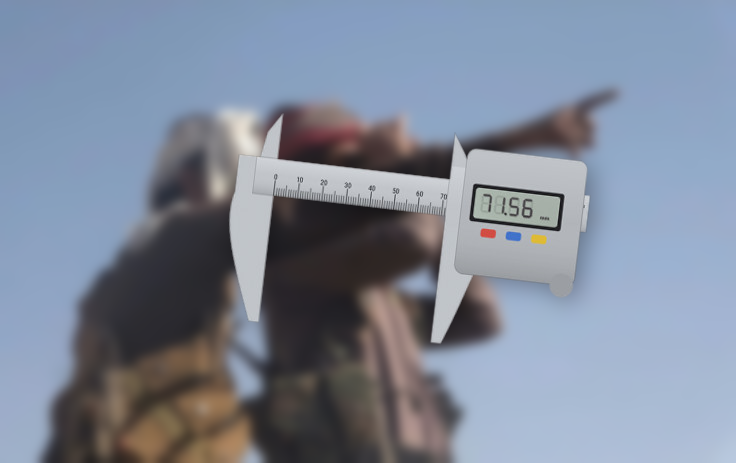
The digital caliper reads mm 71.56
